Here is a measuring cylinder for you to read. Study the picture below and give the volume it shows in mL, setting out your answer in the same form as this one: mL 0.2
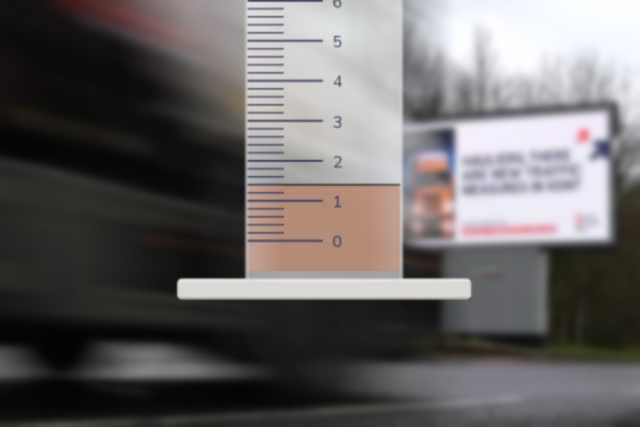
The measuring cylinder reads mL 1.4
